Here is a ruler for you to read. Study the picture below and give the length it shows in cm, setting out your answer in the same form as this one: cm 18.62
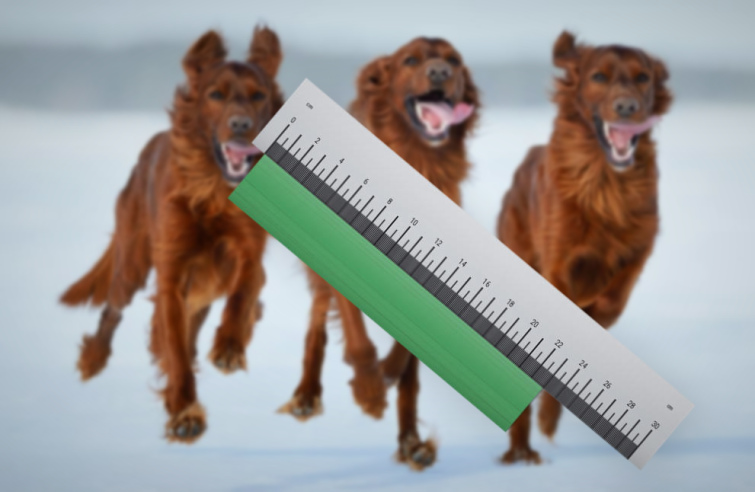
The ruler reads cm 23
